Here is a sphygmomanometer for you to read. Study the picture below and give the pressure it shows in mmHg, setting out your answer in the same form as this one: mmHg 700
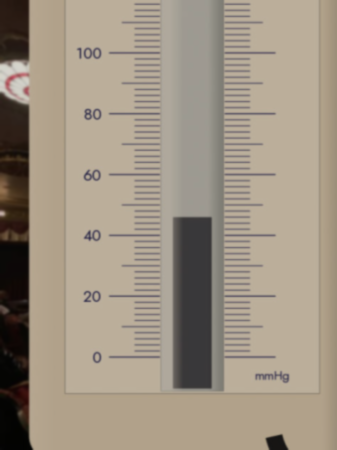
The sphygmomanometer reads mmHg 46
